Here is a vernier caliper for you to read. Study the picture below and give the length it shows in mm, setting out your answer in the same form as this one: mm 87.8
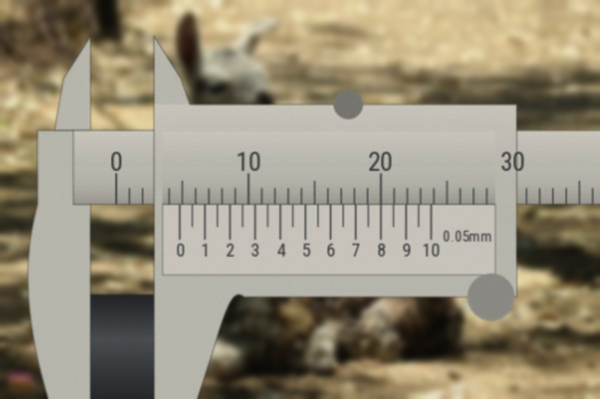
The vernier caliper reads mm 4.8
